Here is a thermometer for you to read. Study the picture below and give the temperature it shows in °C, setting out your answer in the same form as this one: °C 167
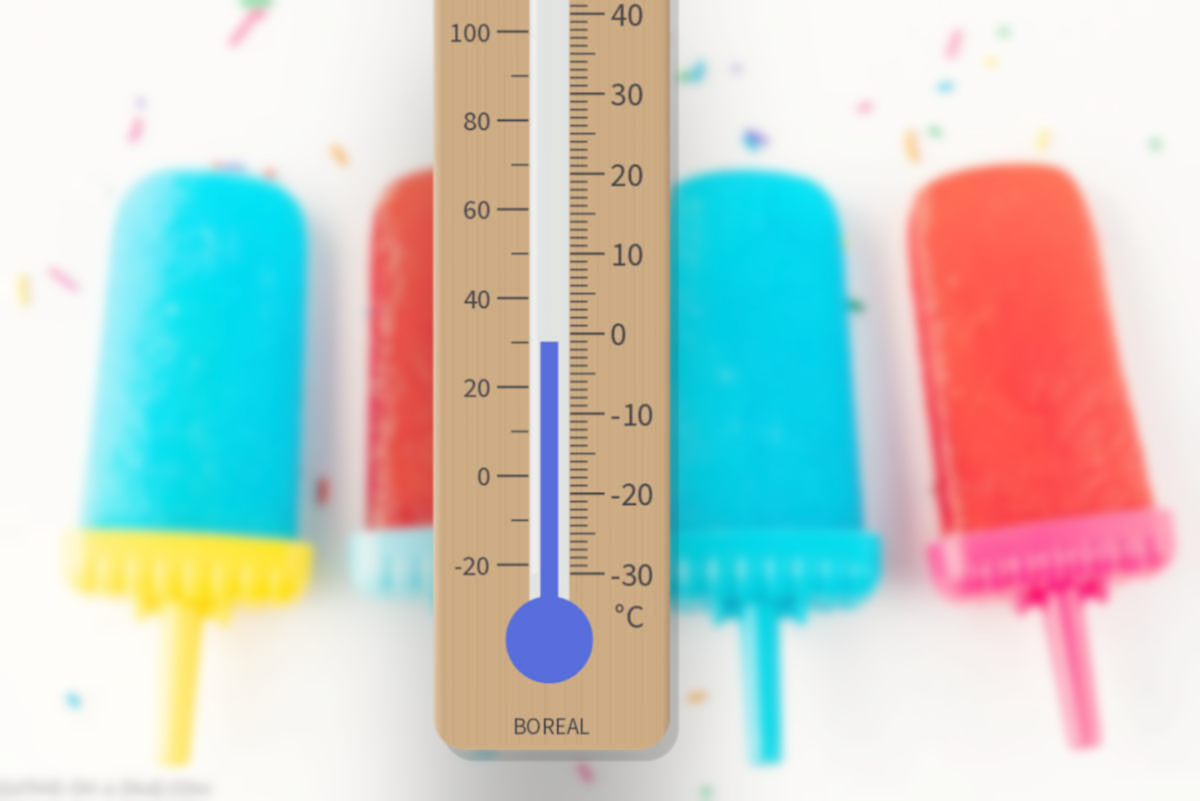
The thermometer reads °C -1
